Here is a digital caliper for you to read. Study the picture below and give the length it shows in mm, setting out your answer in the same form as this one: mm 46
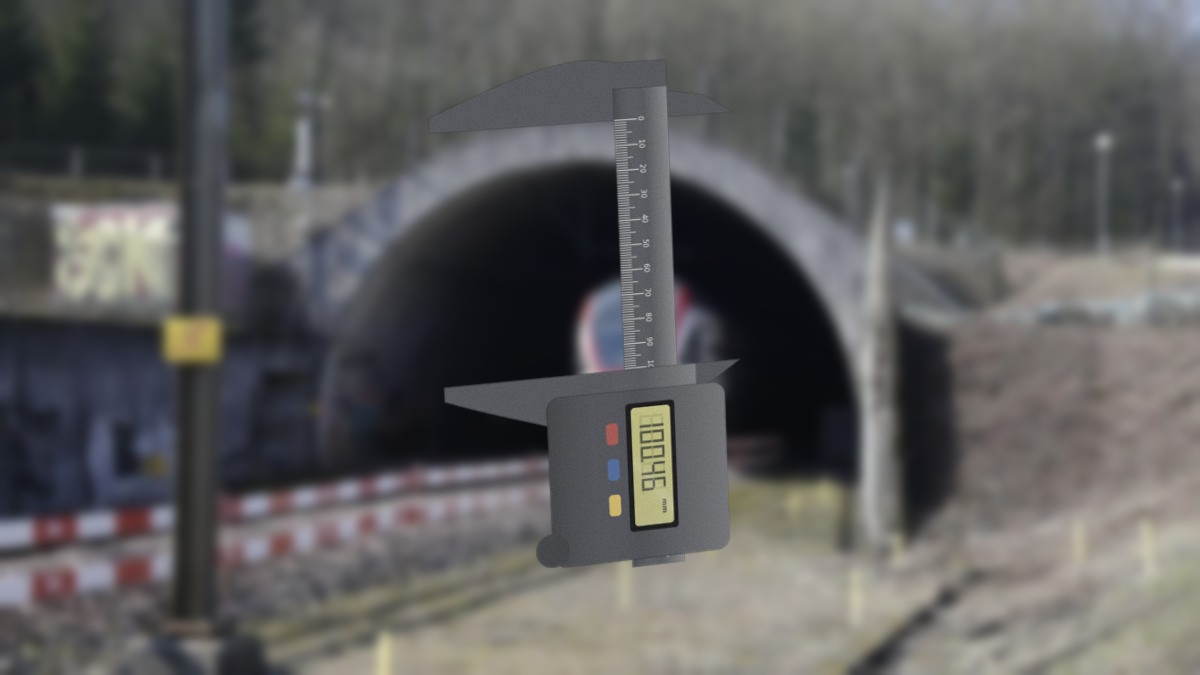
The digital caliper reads mm 100.46
